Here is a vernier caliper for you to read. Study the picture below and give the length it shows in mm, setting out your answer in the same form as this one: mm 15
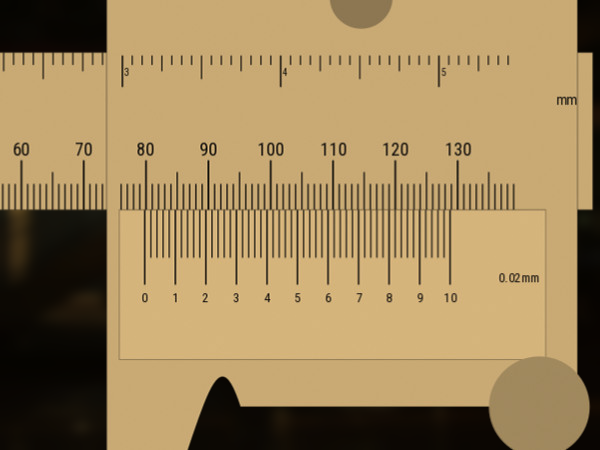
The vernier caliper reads mm 79.8
